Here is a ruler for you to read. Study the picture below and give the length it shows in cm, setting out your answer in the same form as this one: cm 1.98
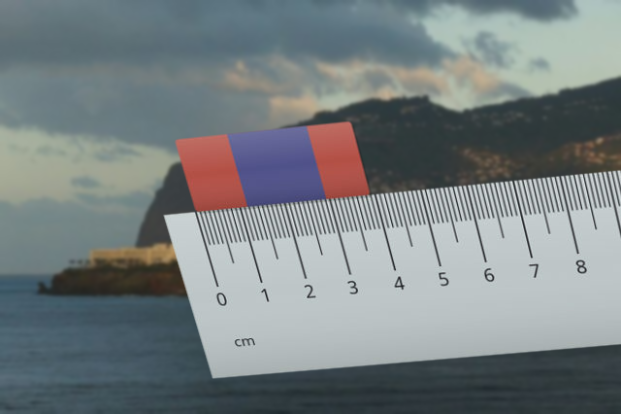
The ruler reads cm 3.9
